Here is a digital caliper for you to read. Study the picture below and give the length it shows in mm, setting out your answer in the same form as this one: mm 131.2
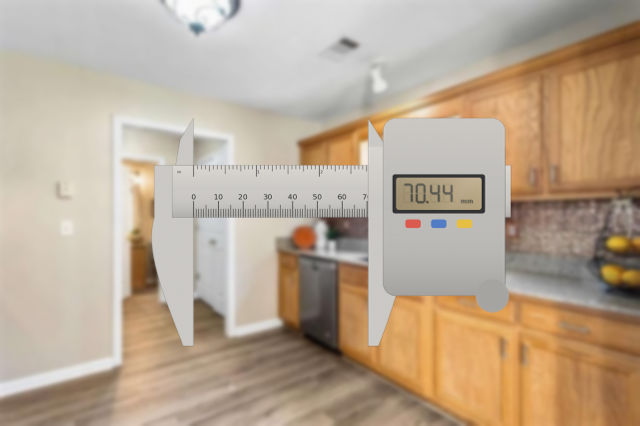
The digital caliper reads mm 70.44
